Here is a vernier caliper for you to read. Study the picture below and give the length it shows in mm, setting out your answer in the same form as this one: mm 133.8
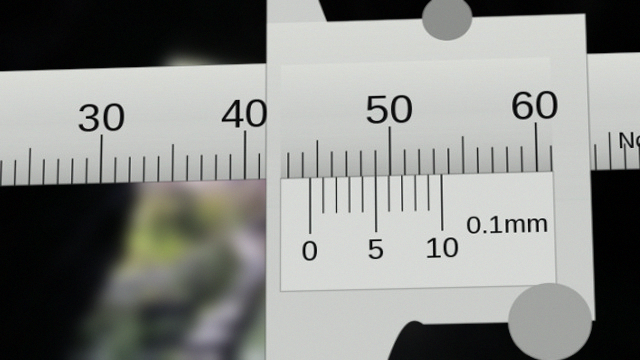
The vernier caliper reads mm 44.5
